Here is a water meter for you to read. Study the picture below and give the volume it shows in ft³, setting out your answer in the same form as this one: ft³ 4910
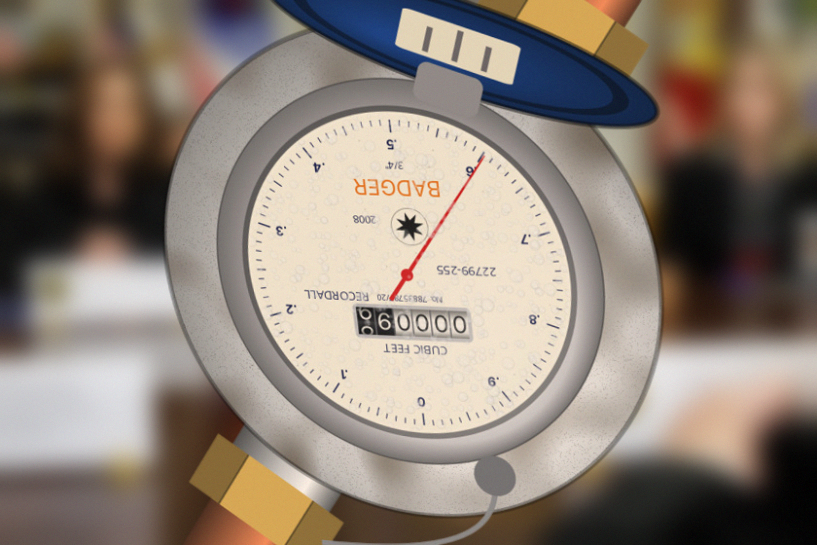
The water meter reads ft³ 98.60
